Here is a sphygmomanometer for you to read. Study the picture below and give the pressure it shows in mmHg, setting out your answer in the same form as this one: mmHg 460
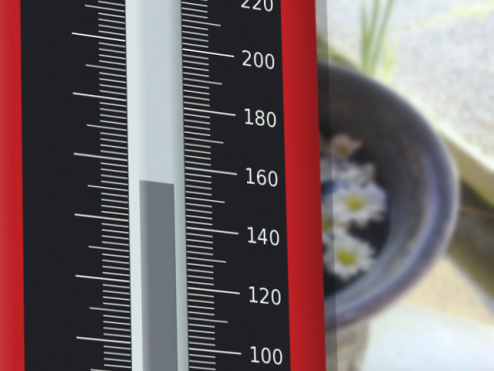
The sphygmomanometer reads mmHg 154
